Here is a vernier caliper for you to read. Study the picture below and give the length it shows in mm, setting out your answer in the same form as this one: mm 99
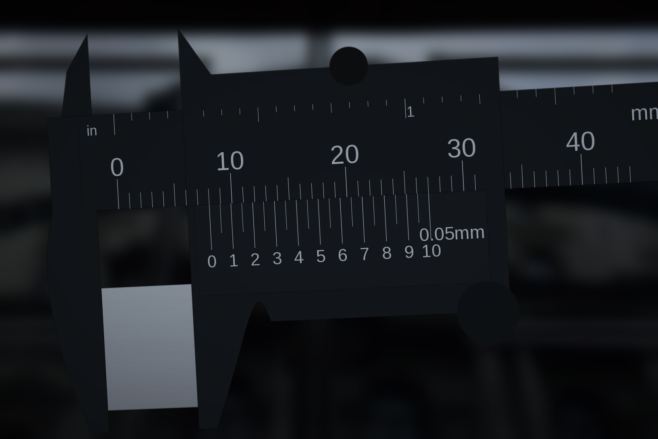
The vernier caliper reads mm 8.0
